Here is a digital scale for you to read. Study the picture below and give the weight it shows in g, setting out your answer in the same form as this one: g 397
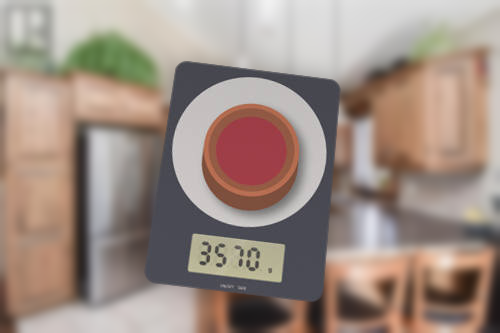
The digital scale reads g 3570
